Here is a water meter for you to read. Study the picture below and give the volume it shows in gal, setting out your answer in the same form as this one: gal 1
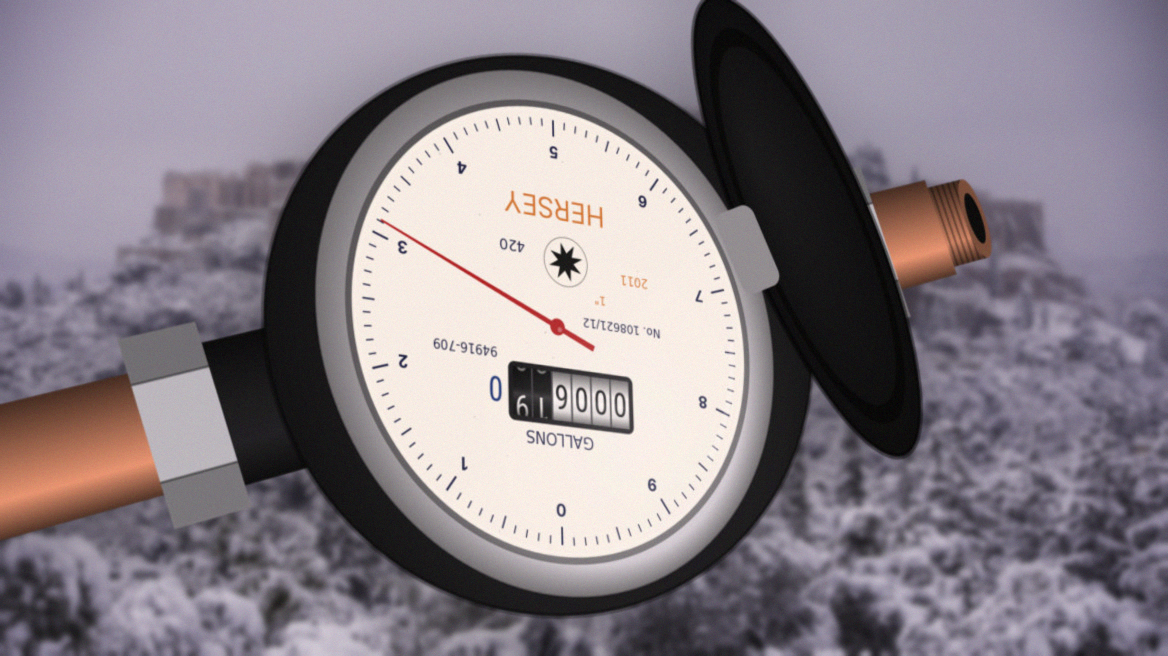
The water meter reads gal 6193.1
